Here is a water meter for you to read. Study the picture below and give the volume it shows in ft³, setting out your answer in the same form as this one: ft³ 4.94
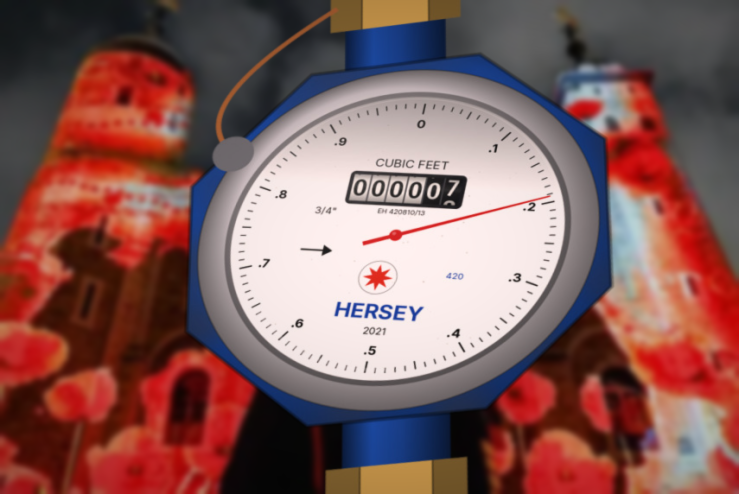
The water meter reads ft³ 7.19
